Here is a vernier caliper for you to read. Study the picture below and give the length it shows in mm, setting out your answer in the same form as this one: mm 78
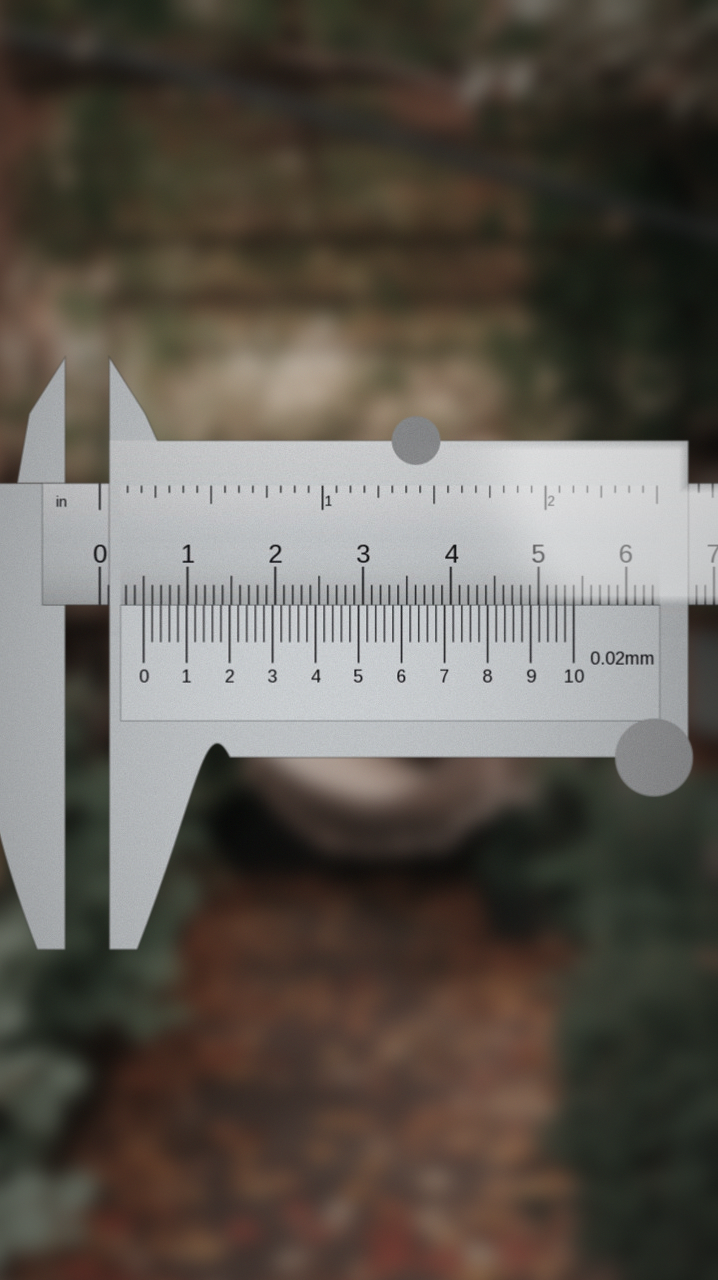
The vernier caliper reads mm 5.0
